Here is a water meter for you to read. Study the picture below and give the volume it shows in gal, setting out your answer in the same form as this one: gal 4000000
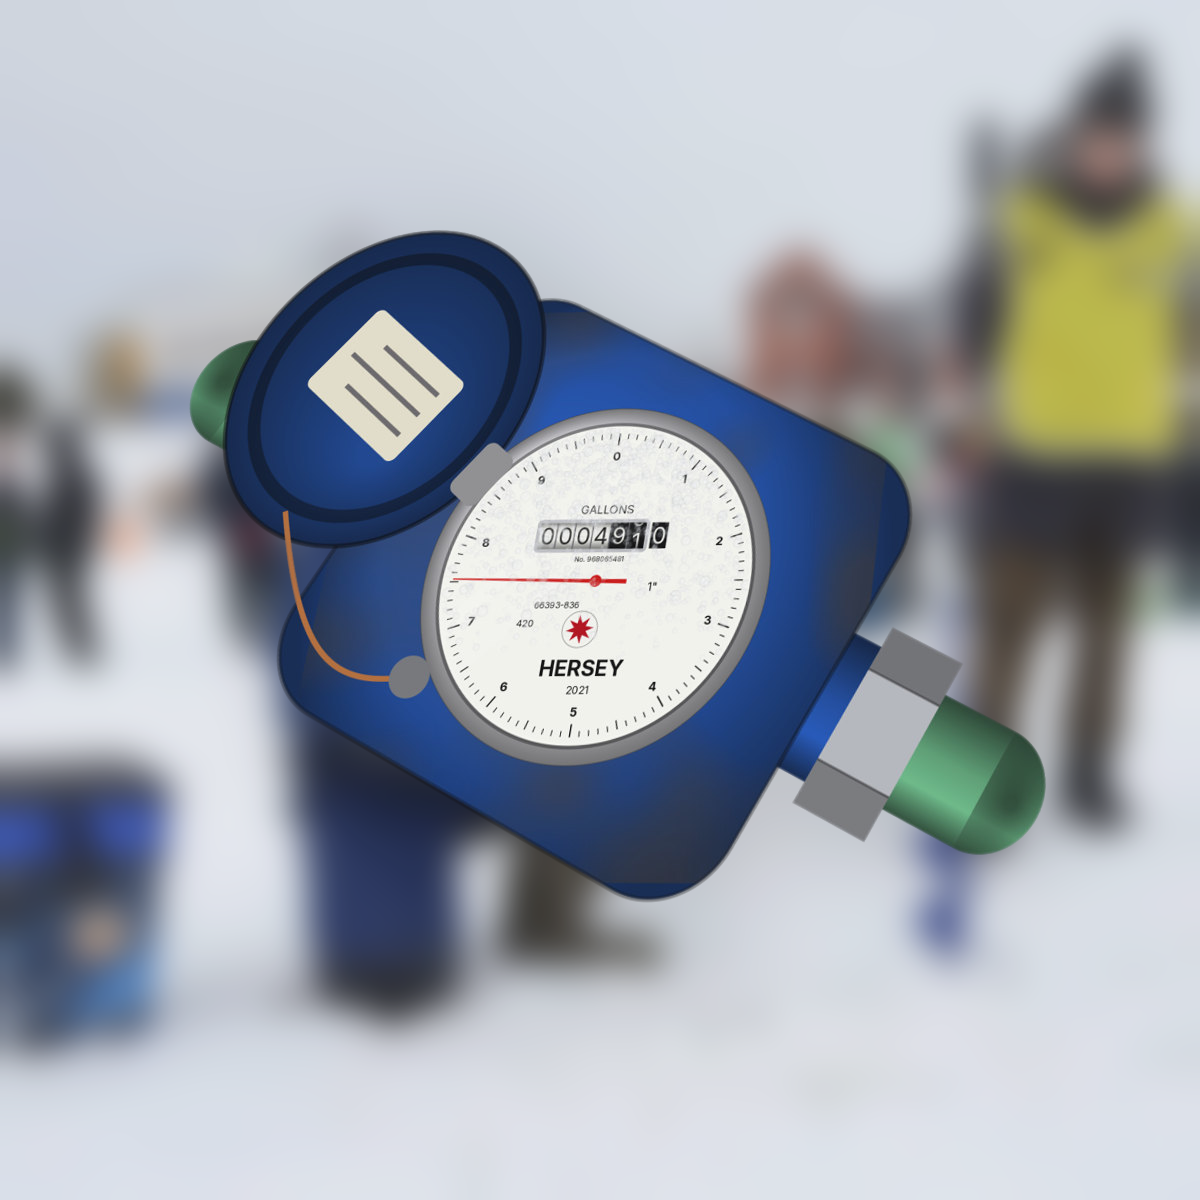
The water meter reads gal 4907.5
